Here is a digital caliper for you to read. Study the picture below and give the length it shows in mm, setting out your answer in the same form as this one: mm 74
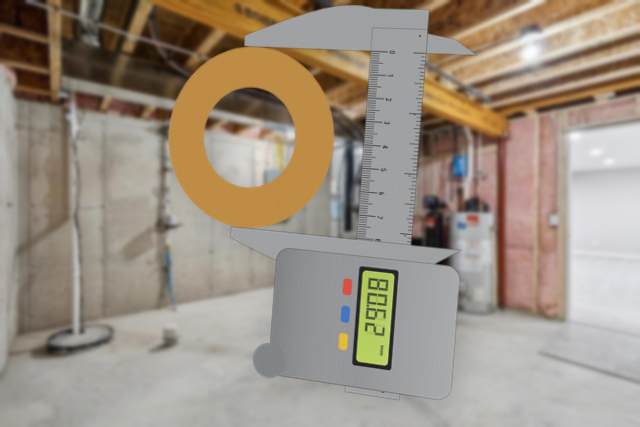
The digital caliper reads mm 80.62
